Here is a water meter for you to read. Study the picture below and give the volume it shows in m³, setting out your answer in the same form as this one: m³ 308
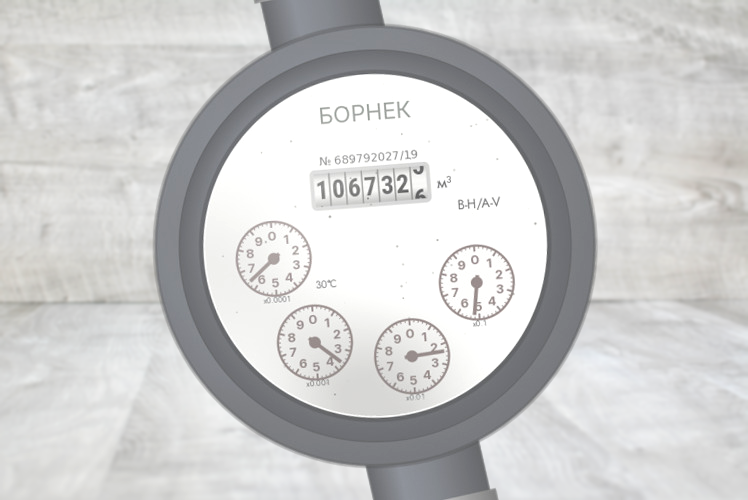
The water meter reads m³ 1067325.5236
